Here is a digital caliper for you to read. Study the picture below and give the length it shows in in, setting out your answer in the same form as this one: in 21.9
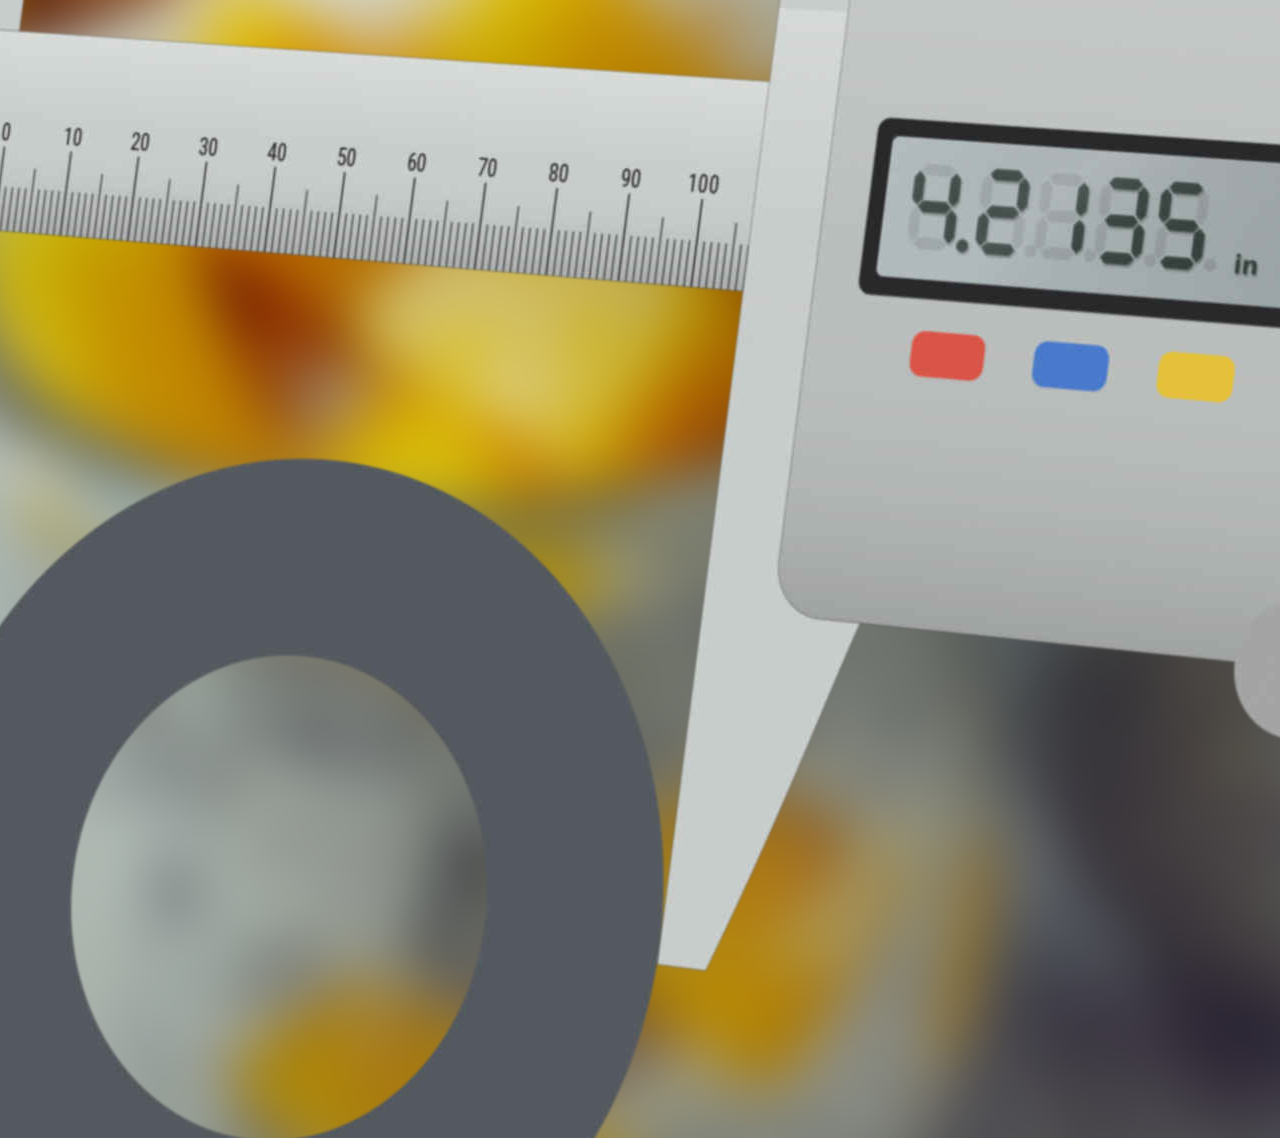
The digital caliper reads in 4.2135
